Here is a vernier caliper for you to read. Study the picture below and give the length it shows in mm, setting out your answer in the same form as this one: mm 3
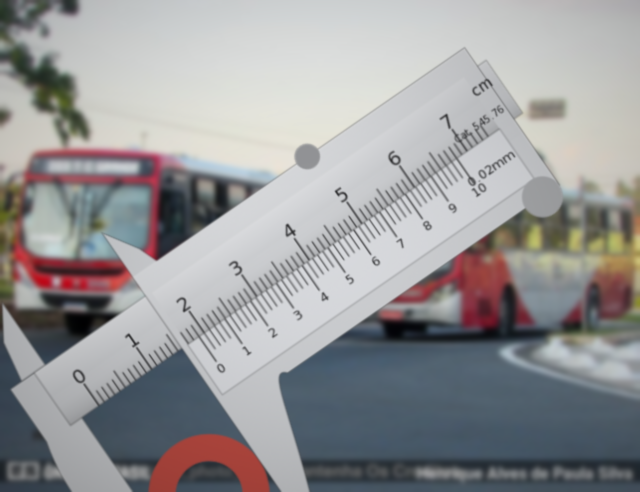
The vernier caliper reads mm 19.0
